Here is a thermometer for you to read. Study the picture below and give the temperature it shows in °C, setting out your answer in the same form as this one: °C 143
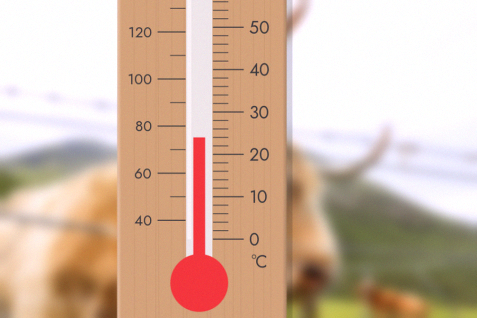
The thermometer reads °C 24
